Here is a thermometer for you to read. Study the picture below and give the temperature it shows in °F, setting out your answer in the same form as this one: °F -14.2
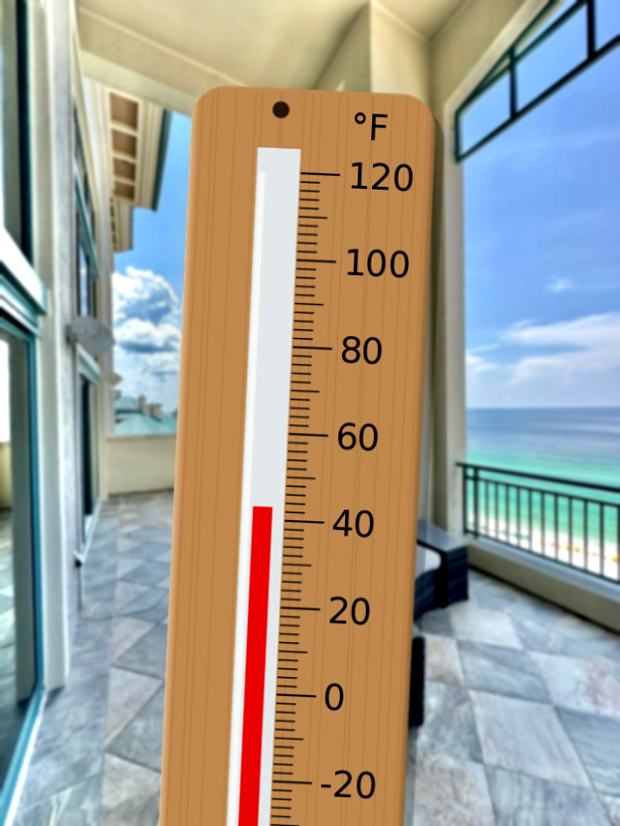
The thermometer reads °F 43
